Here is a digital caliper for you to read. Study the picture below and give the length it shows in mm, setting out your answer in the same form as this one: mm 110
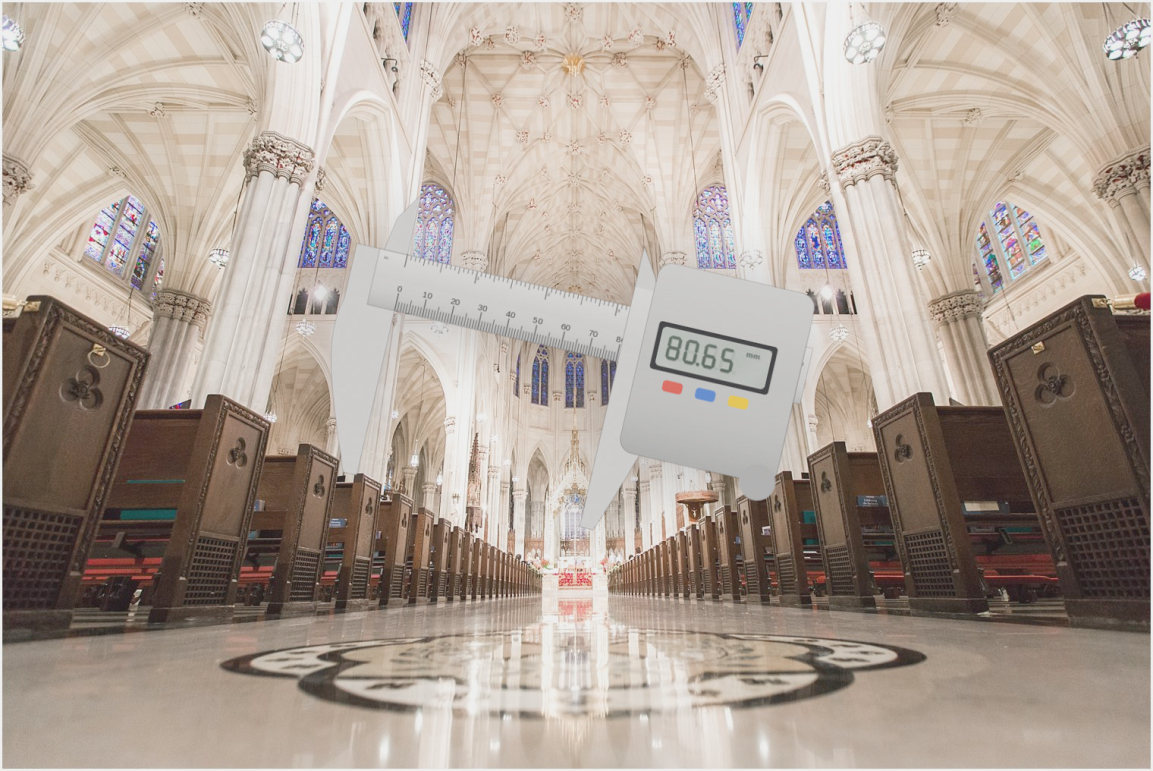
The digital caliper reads mm 80.65
